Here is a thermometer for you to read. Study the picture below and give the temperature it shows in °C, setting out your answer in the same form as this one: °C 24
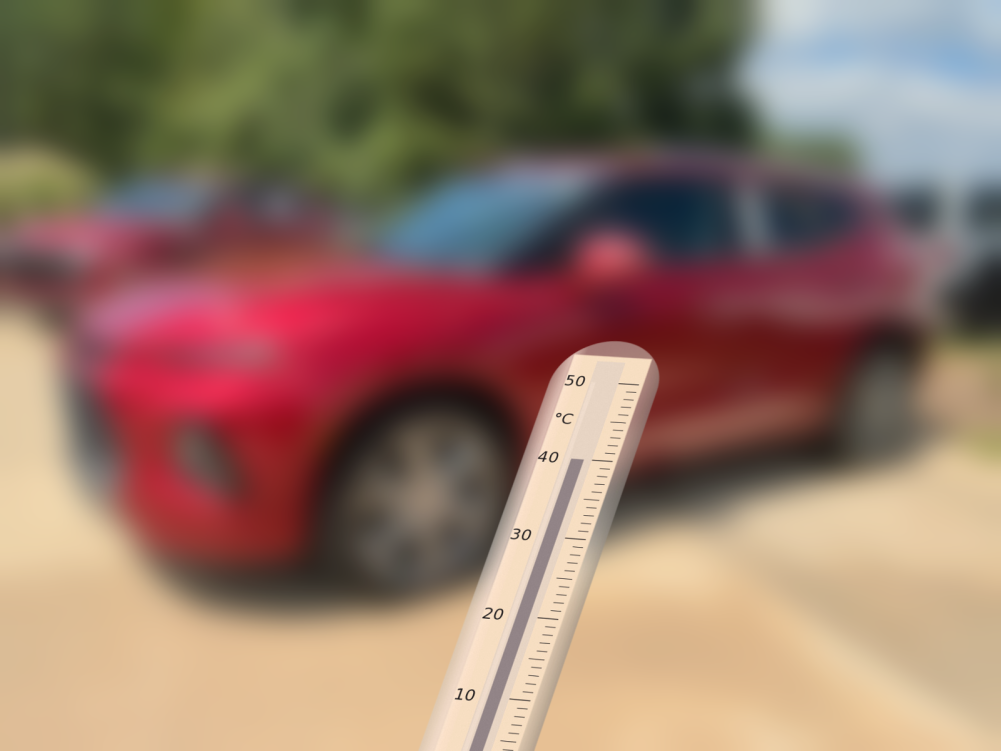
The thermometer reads °C 40
